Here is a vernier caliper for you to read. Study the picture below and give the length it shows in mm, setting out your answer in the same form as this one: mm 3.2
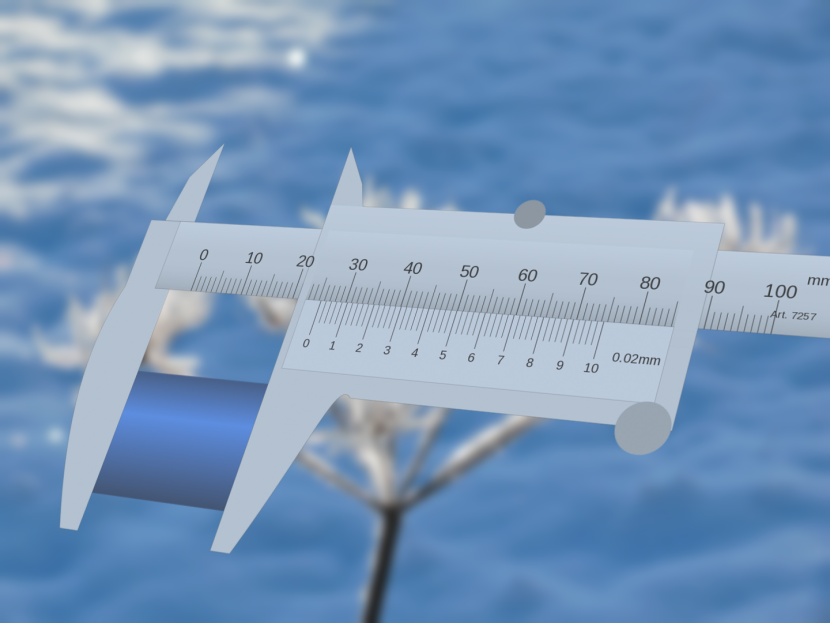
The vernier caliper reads mm 25.4
